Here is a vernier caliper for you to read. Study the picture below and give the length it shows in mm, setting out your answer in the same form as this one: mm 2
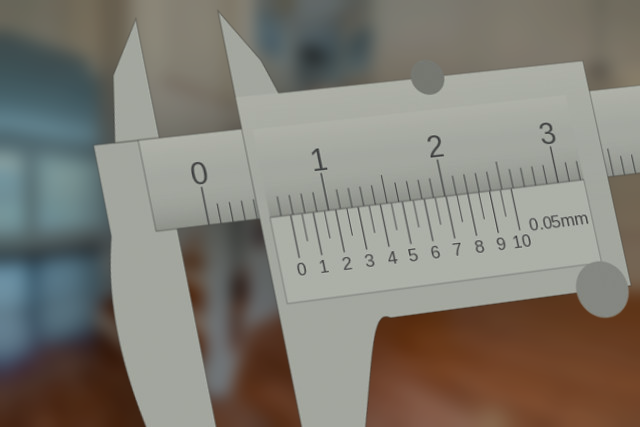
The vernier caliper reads mm 6.8
